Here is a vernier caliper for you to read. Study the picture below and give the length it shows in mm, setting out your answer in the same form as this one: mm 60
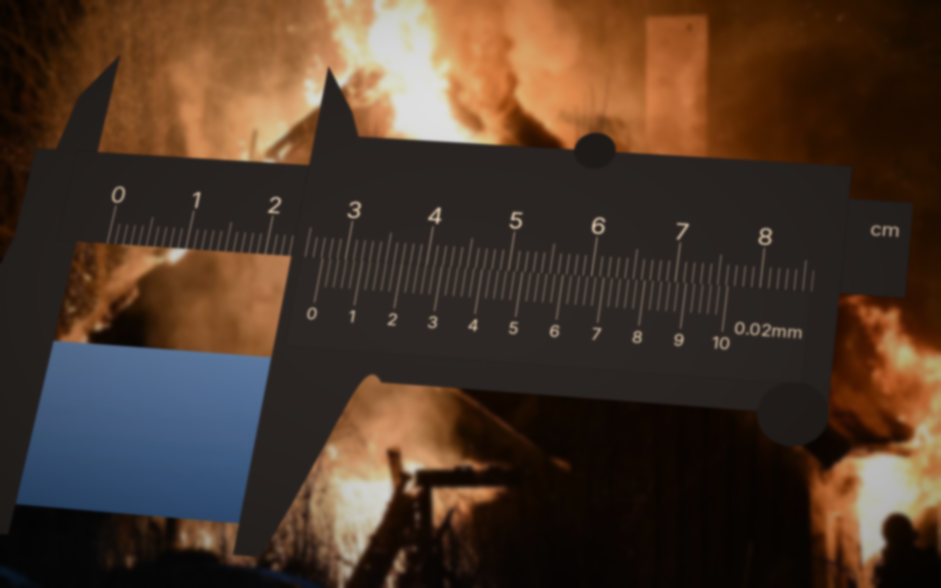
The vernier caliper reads mm 27.2
